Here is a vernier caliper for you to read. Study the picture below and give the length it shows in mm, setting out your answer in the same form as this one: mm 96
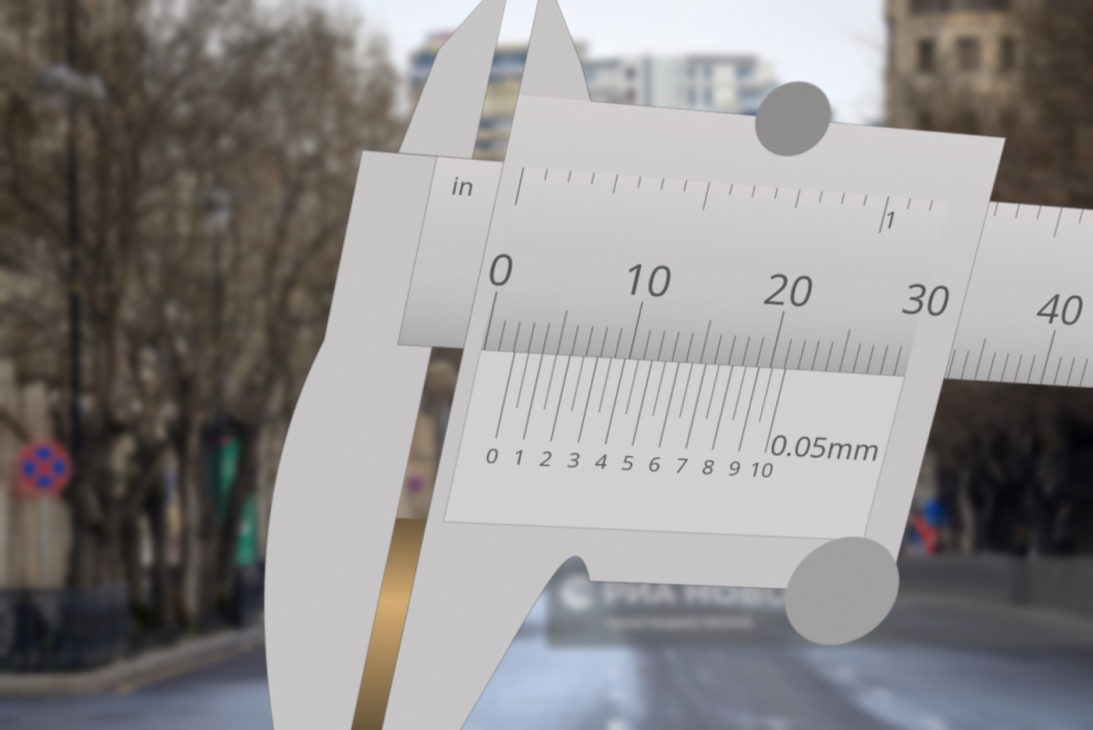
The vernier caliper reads mm 2.1
